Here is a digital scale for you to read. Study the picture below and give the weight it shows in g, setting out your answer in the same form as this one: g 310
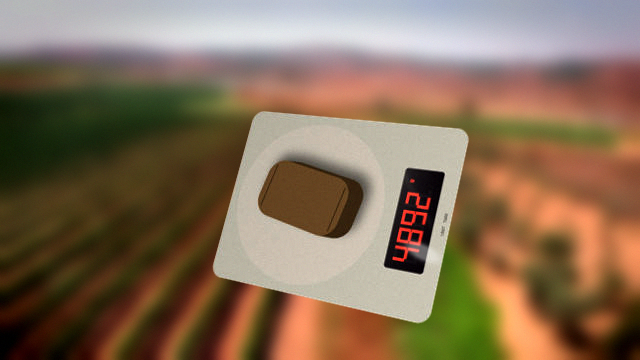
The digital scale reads g 4892
